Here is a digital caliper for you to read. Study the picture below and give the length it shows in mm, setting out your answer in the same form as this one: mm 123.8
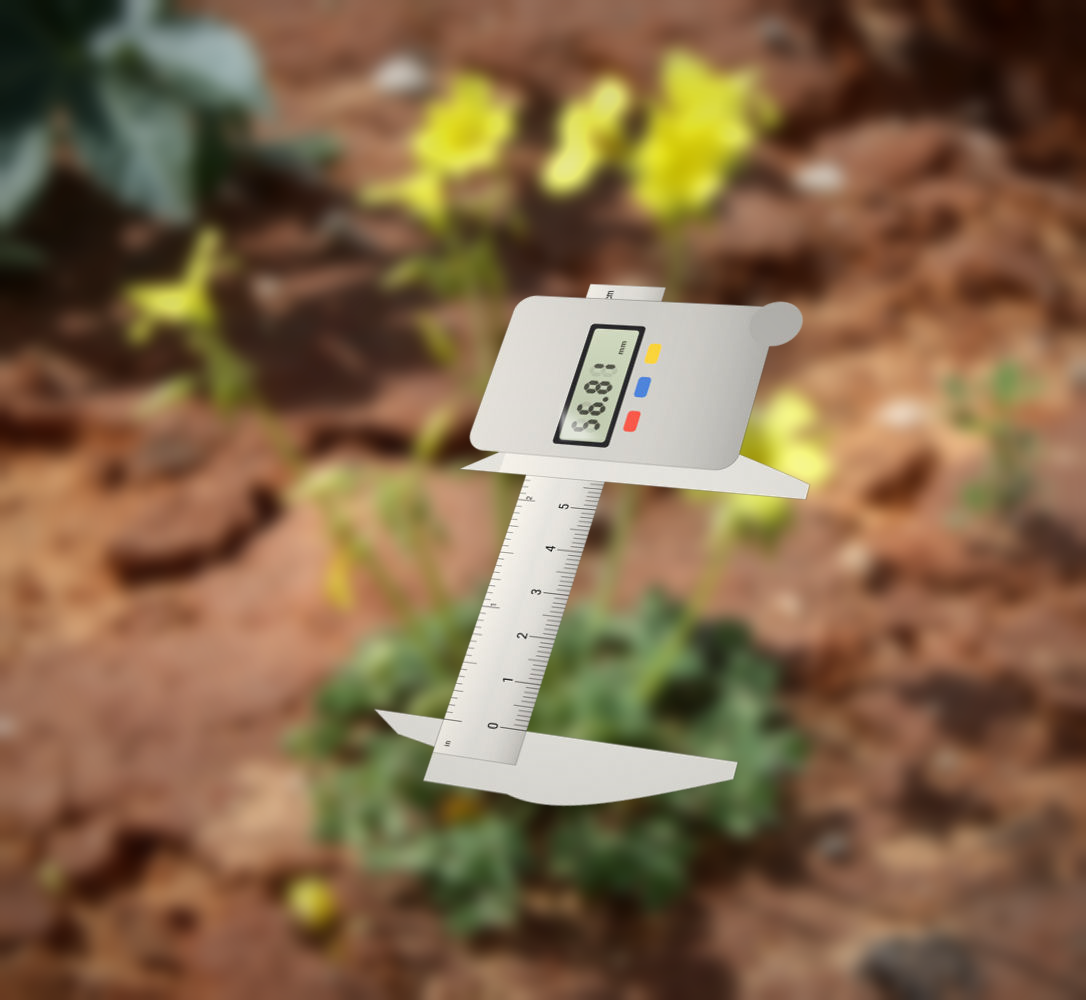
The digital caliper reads mm 56.81
